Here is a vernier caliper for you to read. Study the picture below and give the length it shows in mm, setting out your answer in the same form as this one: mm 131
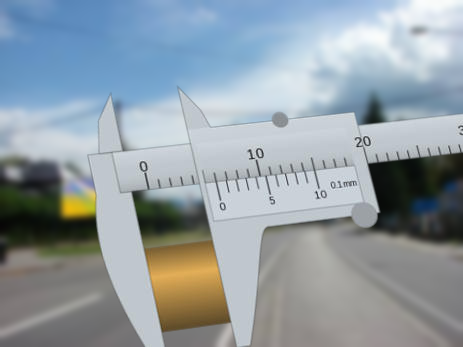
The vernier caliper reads mm 6.0
